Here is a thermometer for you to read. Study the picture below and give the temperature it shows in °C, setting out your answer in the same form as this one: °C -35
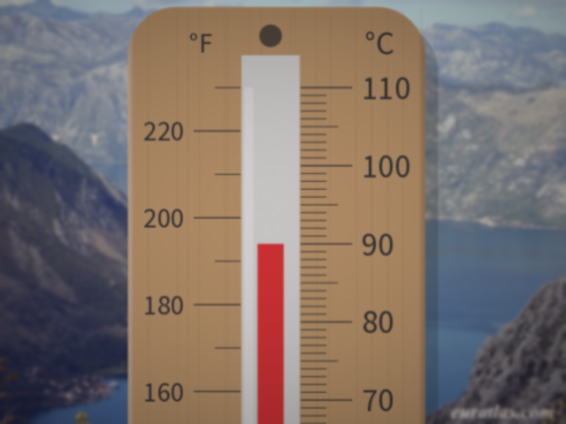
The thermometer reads °C 90
